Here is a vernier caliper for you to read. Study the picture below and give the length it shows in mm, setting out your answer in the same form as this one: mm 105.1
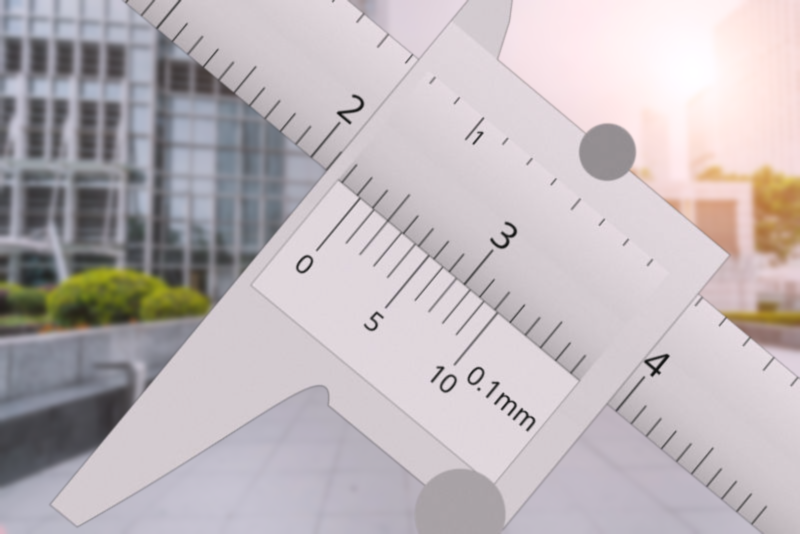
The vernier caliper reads mm 23.2
